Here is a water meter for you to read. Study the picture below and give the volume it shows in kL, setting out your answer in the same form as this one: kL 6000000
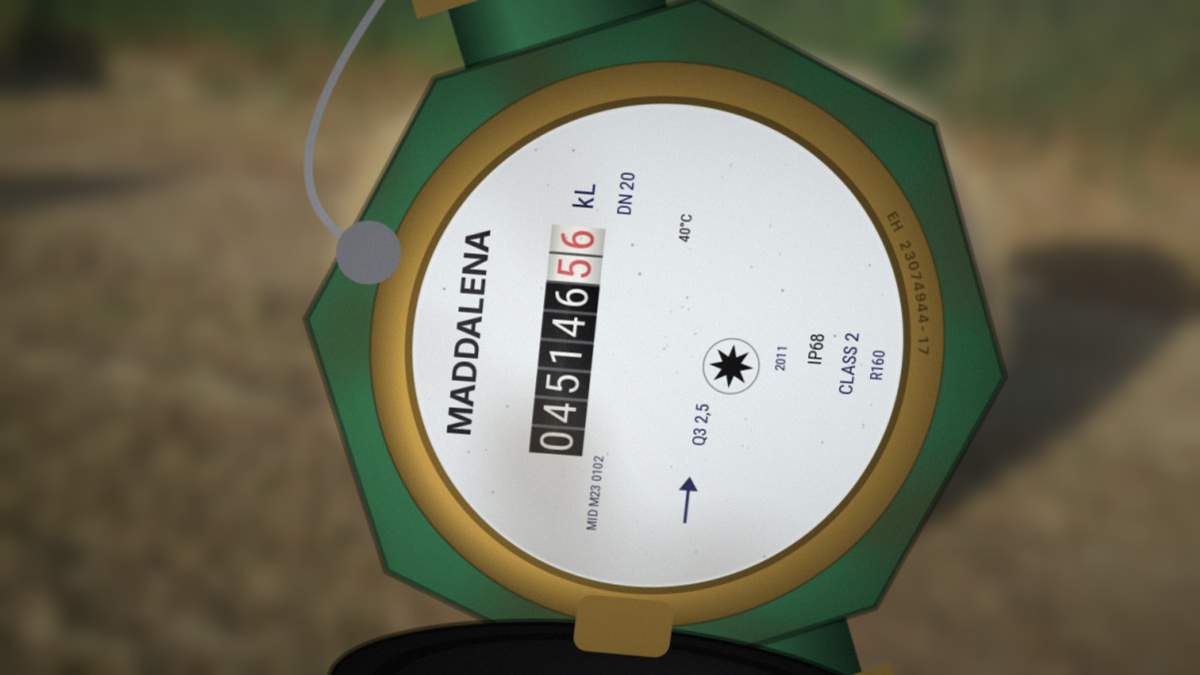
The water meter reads kL 45146.56
